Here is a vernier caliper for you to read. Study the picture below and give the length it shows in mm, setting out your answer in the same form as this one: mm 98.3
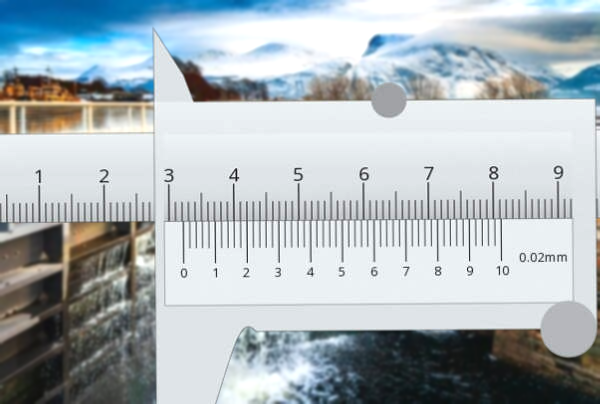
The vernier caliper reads mm 32.2
